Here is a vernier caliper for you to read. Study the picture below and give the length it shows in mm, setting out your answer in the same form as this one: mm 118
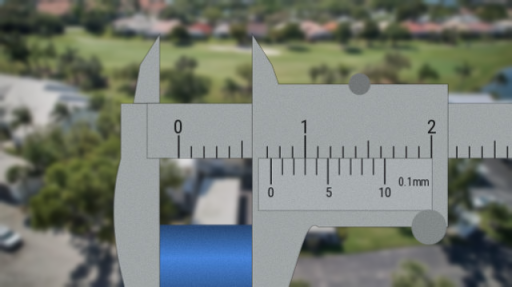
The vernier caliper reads mm 7.3
